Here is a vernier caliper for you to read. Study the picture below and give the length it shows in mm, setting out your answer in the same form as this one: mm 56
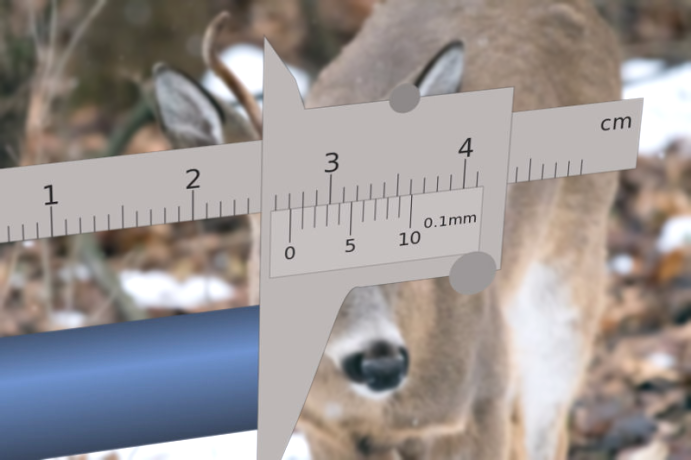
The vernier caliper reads mm 27.1
